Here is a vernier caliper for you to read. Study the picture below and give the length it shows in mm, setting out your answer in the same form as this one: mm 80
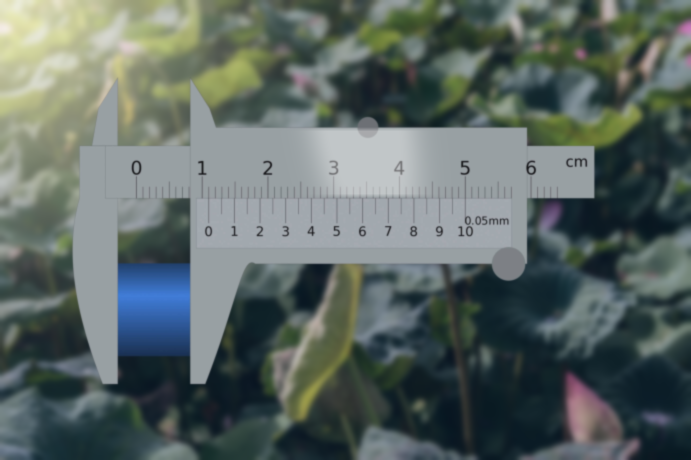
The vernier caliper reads mm 11.0
